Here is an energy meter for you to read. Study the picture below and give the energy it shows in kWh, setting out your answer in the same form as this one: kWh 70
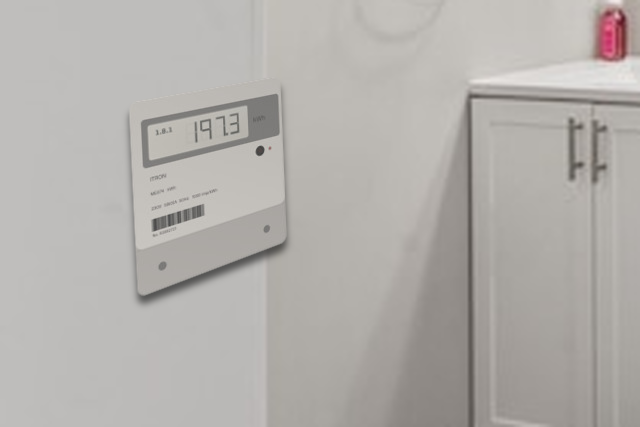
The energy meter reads kWh 197.3
